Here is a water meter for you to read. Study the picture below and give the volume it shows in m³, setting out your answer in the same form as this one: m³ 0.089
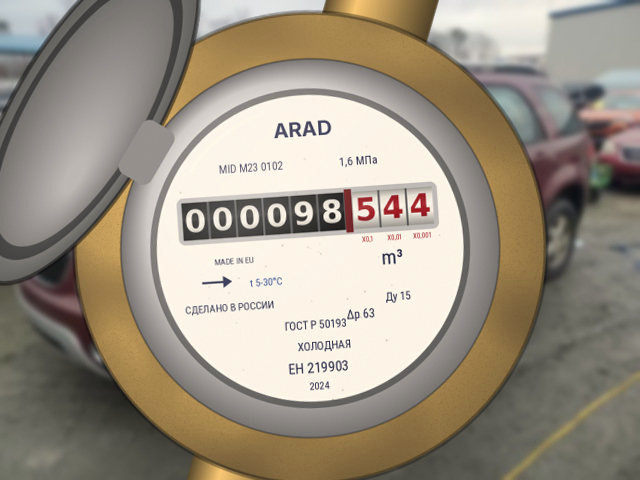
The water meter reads m³ 98.544
